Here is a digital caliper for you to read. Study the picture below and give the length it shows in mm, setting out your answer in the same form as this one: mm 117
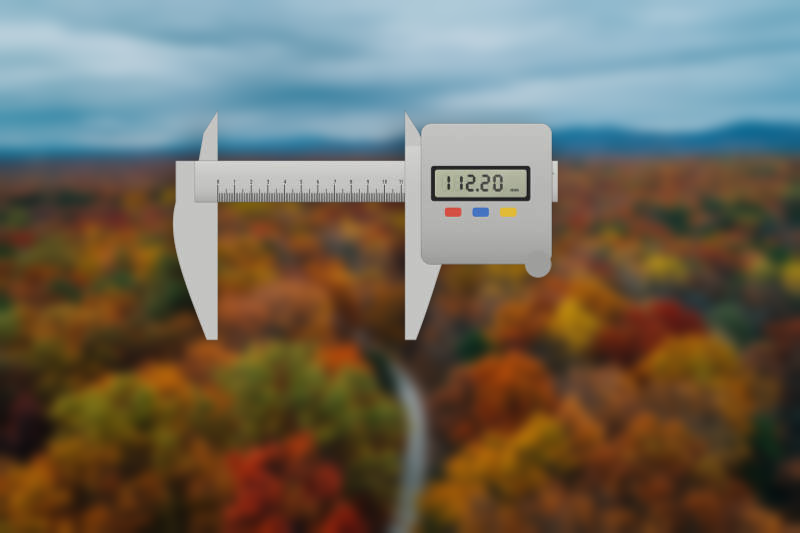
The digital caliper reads mm 112.20
